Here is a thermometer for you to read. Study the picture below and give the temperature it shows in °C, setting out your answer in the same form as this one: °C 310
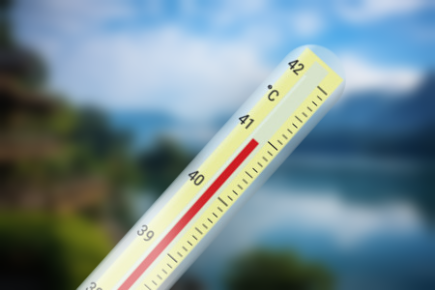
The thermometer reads °C 40.9
